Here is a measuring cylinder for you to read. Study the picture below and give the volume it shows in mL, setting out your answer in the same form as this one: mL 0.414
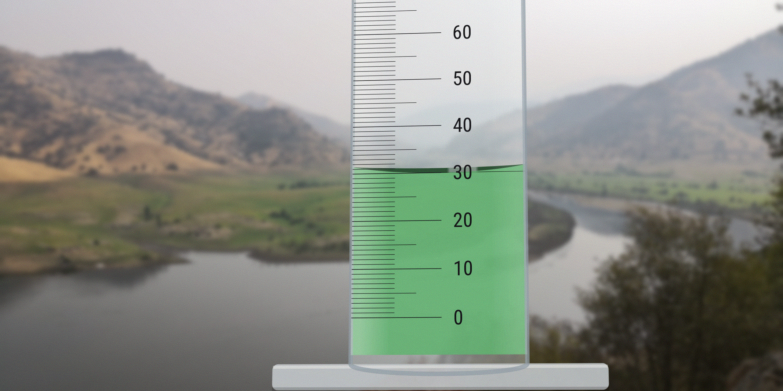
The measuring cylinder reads mL 30
